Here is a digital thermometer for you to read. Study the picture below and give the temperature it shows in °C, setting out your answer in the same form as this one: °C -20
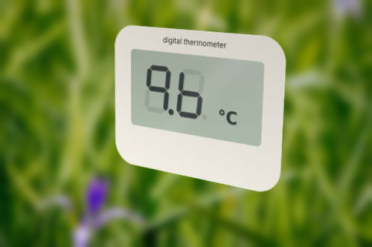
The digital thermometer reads °C 9.6
